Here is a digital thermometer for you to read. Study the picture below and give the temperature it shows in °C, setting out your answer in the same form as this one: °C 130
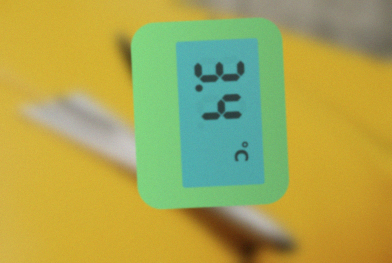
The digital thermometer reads °C 3.4
